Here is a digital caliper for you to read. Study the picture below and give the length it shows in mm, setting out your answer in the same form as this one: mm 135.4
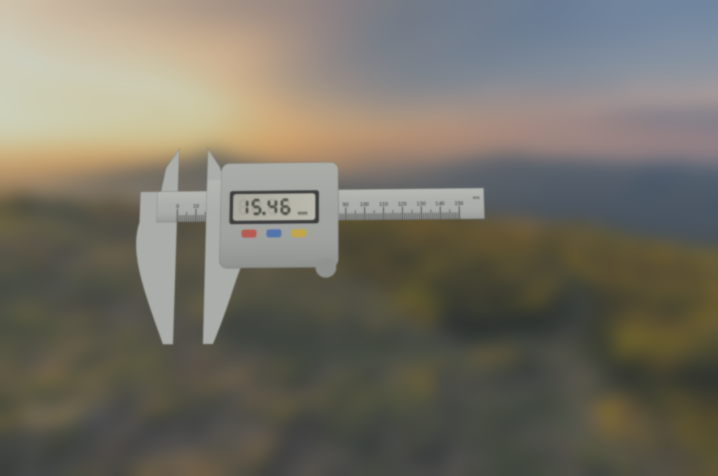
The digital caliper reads mm 15.46
